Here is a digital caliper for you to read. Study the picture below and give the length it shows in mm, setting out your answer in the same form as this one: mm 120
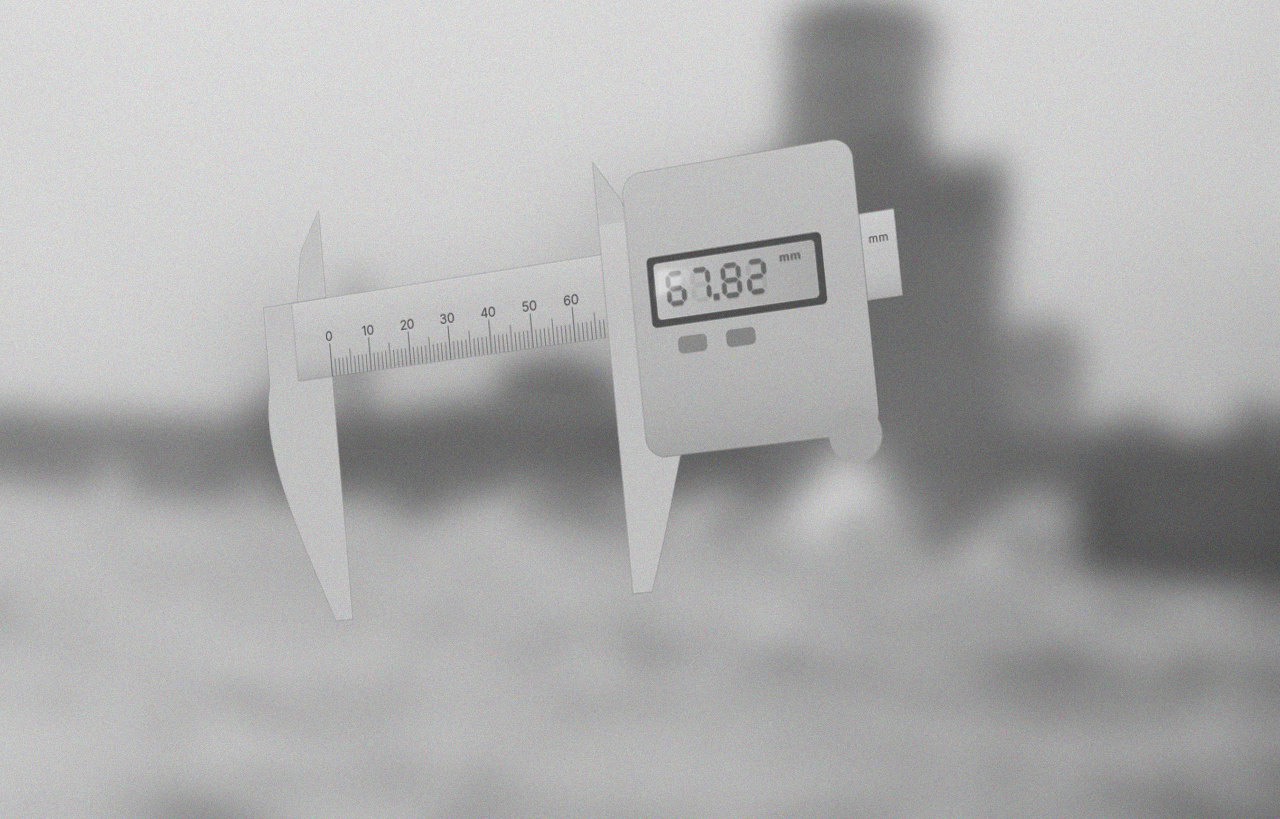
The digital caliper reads mm 67.82
